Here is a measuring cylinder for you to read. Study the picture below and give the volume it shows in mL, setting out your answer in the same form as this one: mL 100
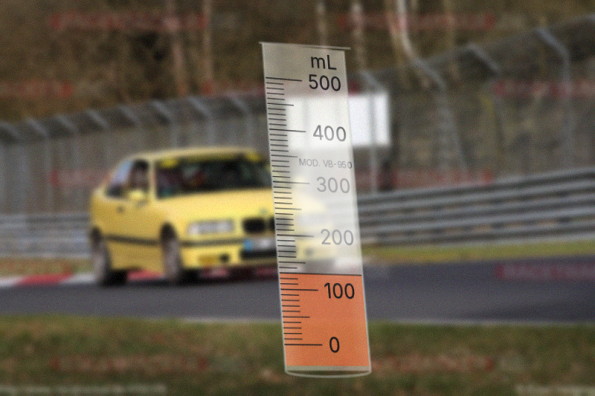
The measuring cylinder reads mL 130
